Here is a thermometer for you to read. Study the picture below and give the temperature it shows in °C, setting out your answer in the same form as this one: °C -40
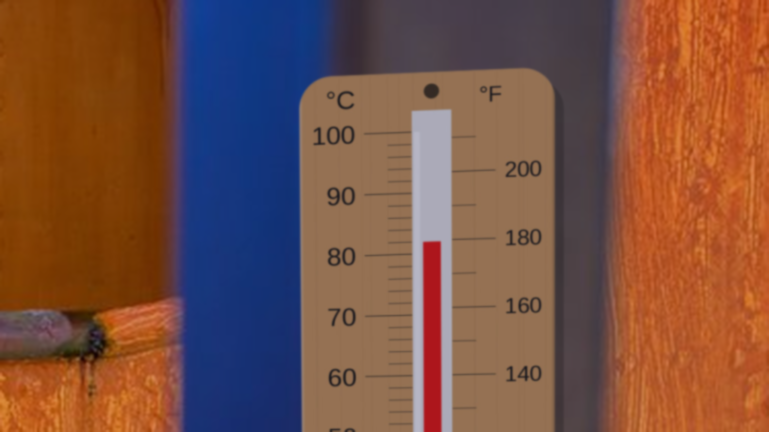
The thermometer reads °C 82
